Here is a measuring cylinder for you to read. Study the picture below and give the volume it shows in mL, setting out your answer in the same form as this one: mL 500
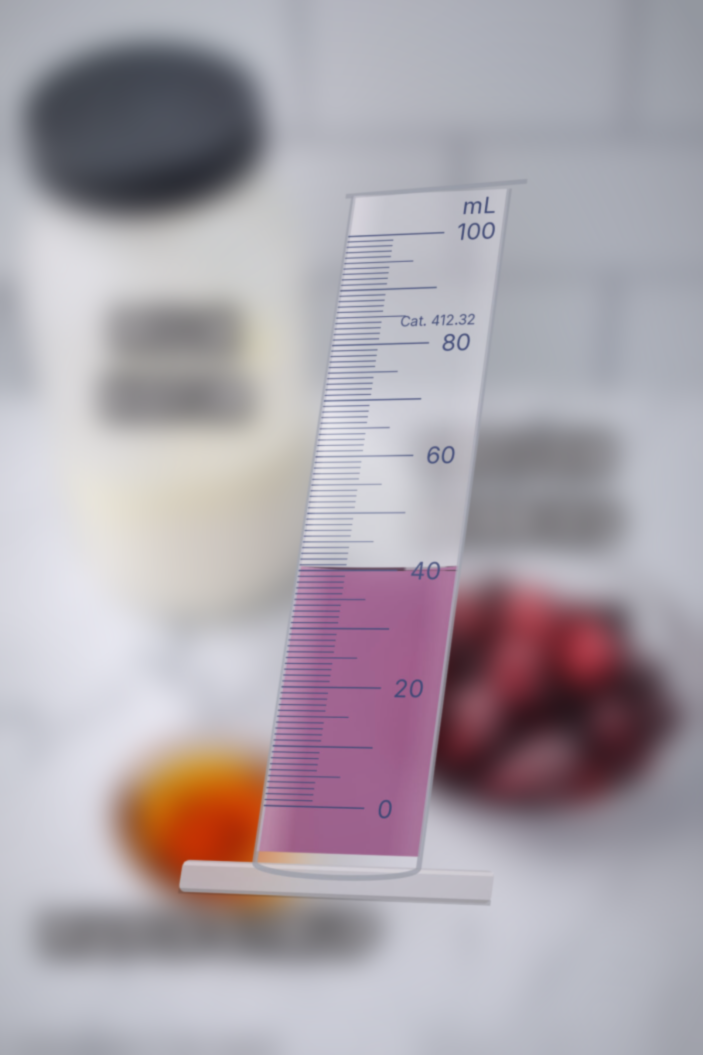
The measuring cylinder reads mL 40
